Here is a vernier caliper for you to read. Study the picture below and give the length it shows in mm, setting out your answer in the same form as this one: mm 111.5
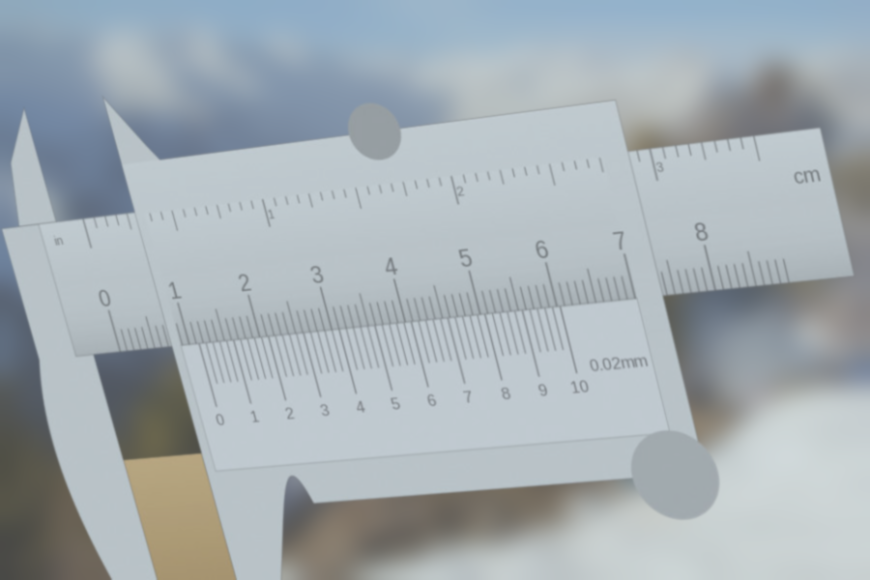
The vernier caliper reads mm 11.4
